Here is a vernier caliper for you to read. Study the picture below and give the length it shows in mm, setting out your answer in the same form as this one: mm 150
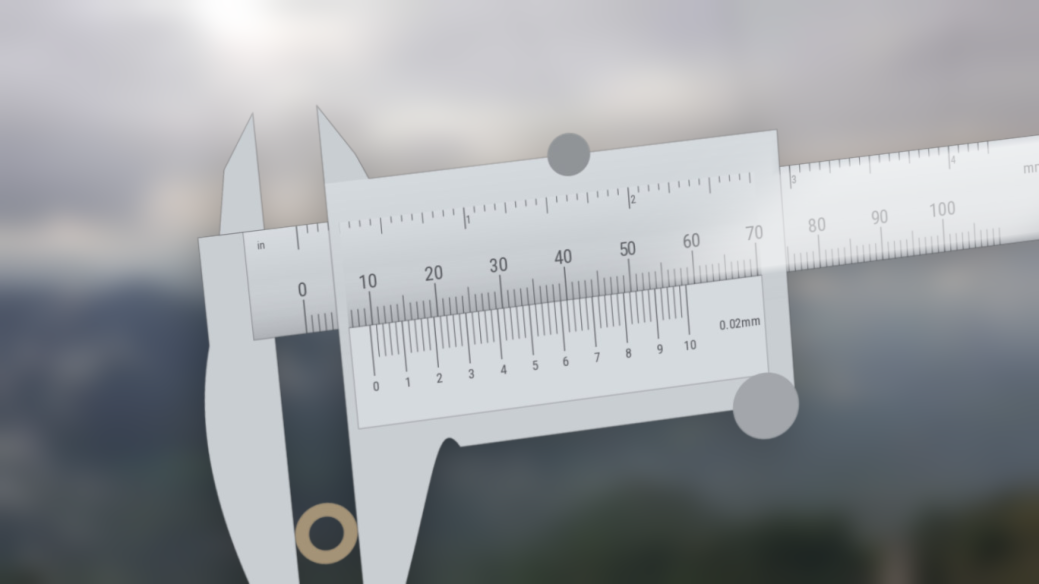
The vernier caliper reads mm 9.6
